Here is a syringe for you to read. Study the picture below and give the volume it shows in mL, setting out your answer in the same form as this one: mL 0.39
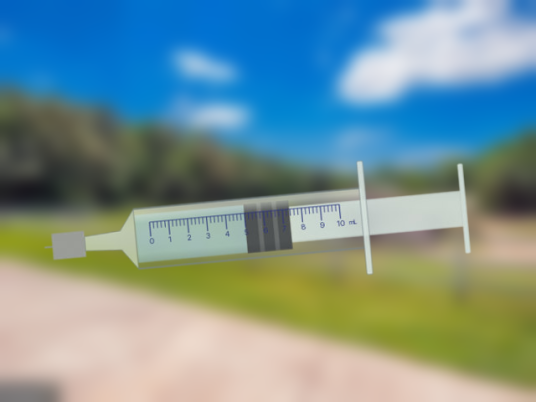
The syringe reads mL 5
